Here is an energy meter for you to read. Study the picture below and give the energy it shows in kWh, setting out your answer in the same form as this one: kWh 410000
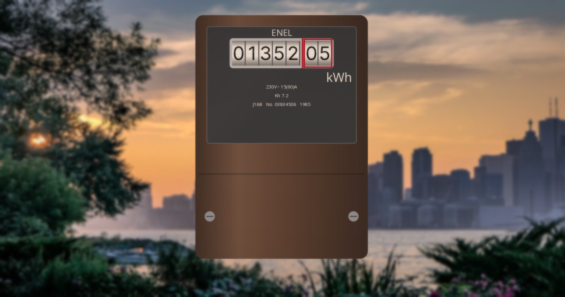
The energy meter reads kWh 1352.05
